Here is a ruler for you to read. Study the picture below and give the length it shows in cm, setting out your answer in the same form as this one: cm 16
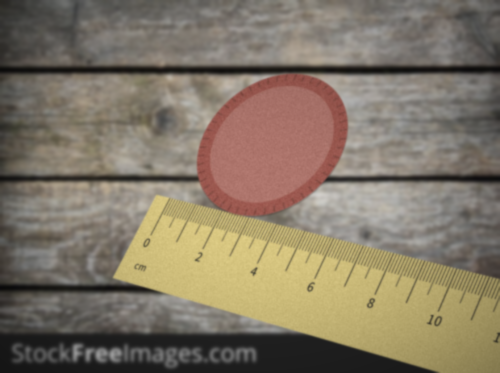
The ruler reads cm 5
